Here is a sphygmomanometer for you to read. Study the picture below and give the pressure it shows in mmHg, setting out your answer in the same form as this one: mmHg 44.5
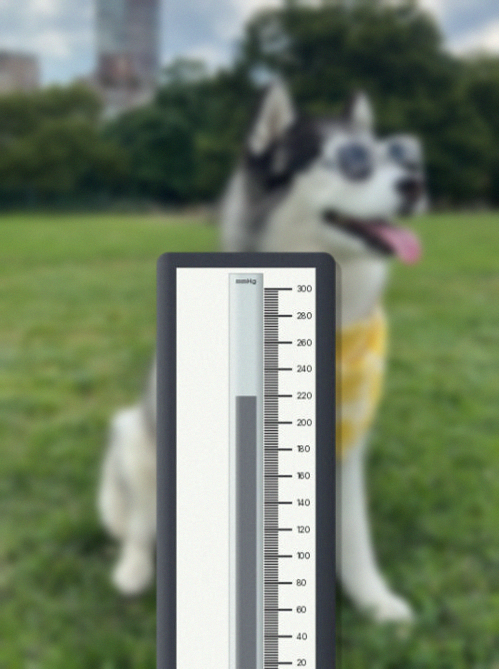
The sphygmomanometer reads mmHg 220
